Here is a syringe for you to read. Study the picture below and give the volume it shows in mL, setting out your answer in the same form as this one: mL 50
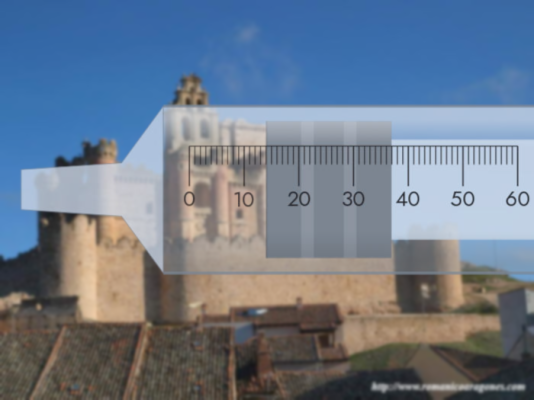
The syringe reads mL 14
